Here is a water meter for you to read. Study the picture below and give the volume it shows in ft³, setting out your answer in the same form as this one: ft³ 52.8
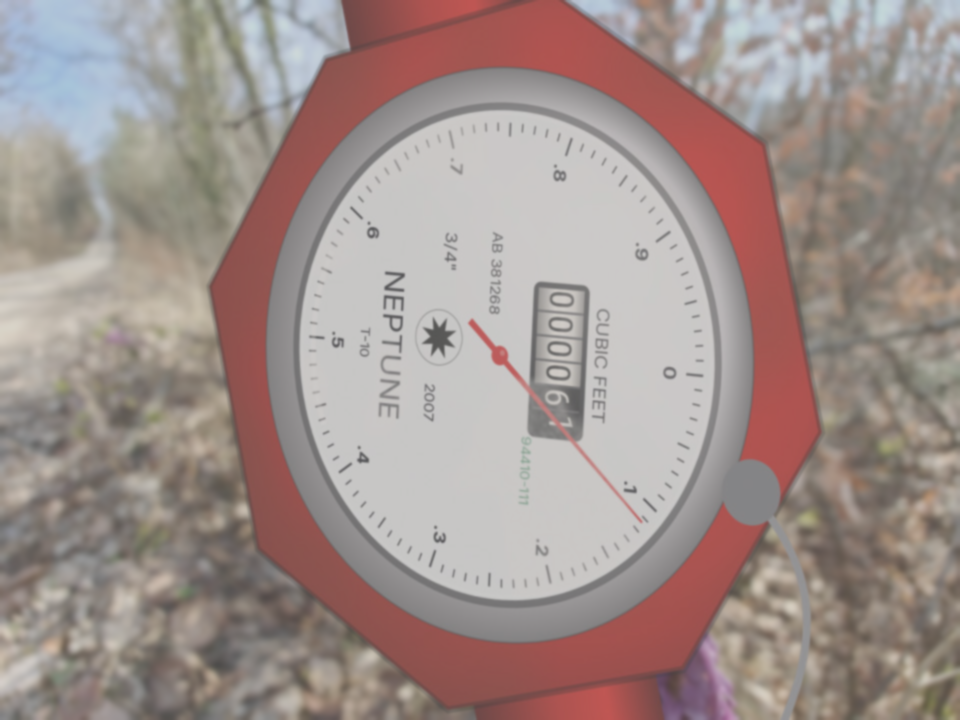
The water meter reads ft³ 61.11
